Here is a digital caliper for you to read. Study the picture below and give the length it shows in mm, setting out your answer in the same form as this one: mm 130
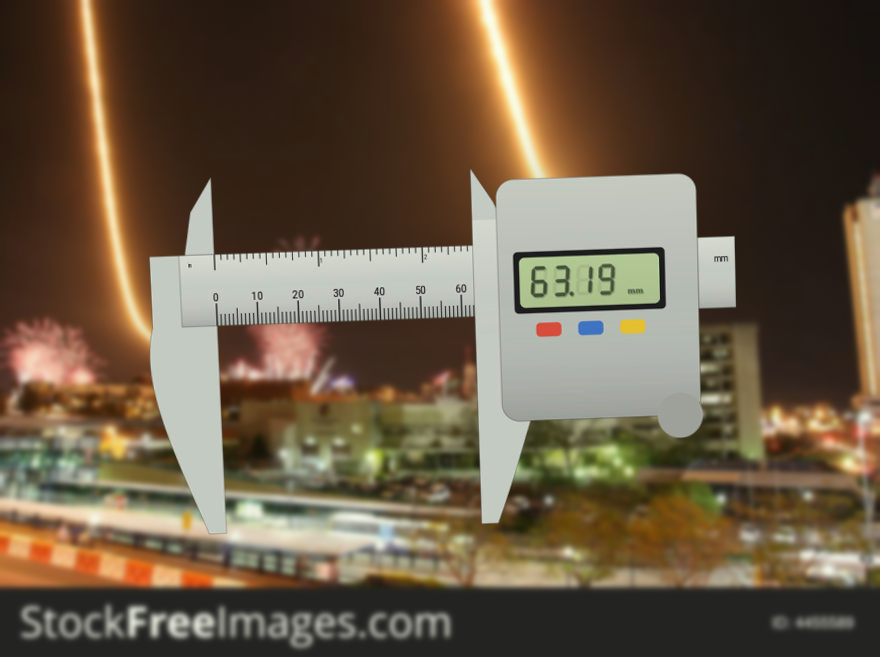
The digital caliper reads mm 63.19
